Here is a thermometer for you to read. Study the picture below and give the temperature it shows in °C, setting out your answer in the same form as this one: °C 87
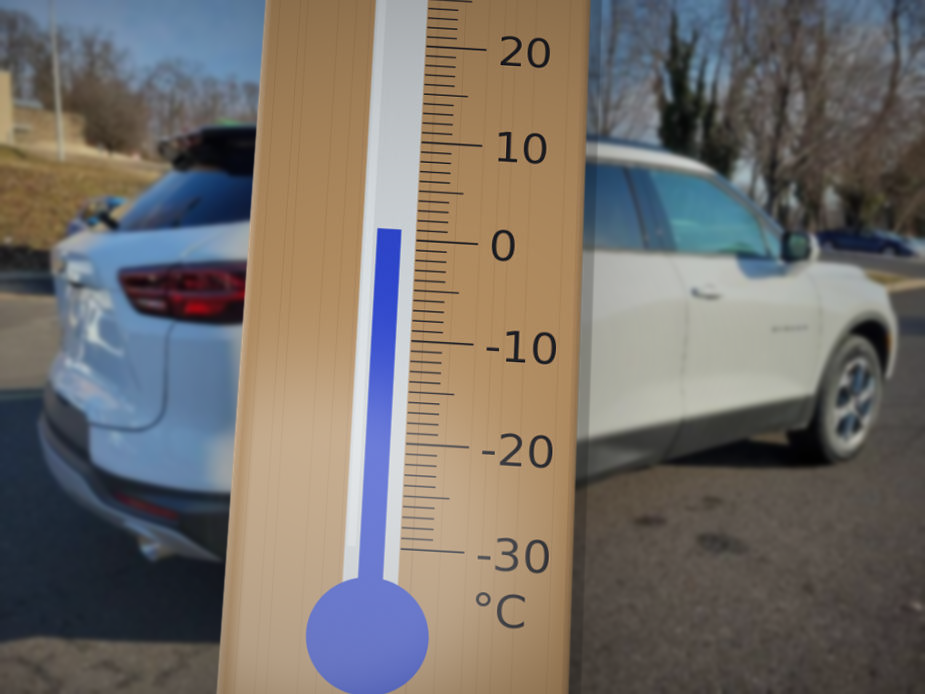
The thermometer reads °C 1
